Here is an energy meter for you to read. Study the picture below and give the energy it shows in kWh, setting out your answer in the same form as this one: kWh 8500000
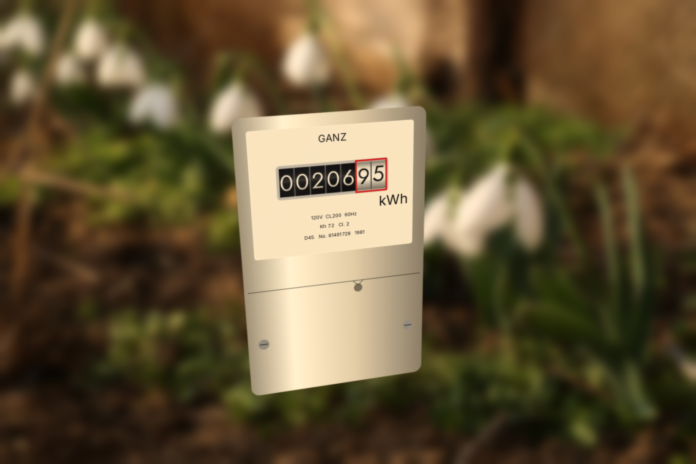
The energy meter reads kWh 206.95
